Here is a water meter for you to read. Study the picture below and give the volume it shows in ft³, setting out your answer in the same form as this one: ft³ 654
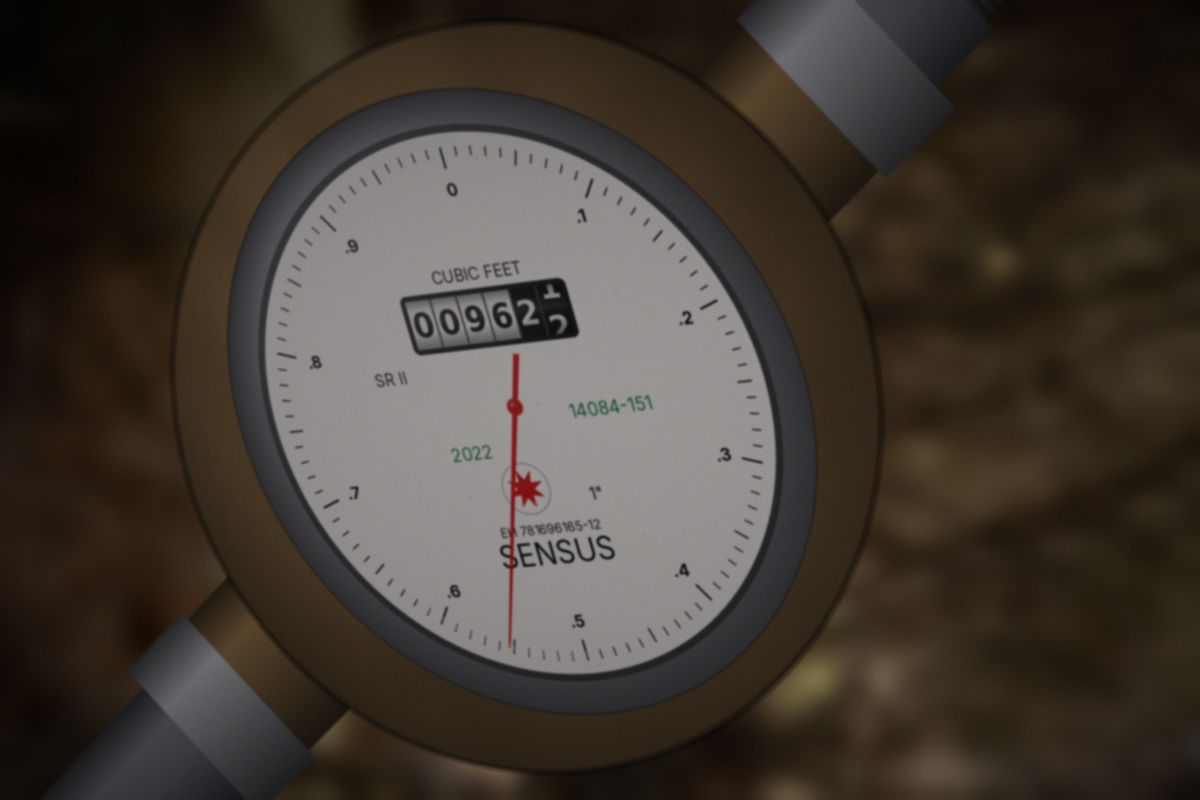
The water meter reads ft³ 9621.55
